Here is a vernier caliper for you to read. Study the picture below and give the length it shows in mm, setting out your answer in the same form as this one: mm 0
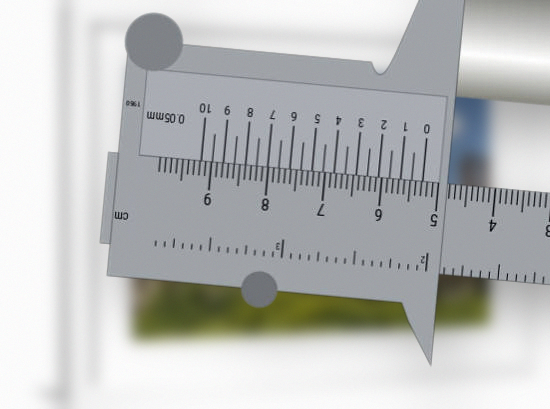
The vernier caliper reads mm 52.8
